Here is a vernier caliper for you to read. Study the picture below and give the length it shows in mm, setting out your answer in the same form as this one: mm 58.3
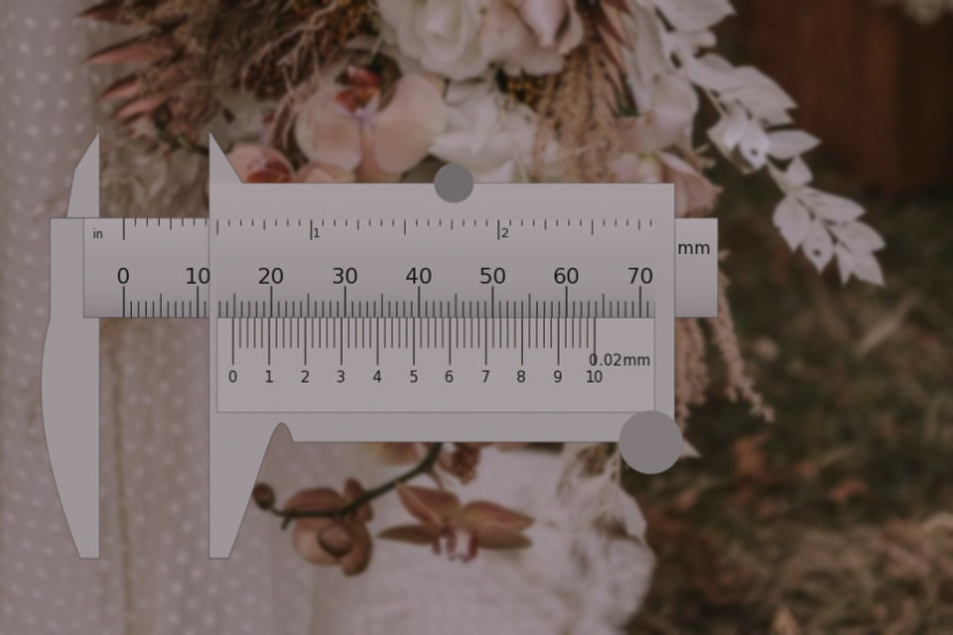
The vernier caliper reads mm 14.8
